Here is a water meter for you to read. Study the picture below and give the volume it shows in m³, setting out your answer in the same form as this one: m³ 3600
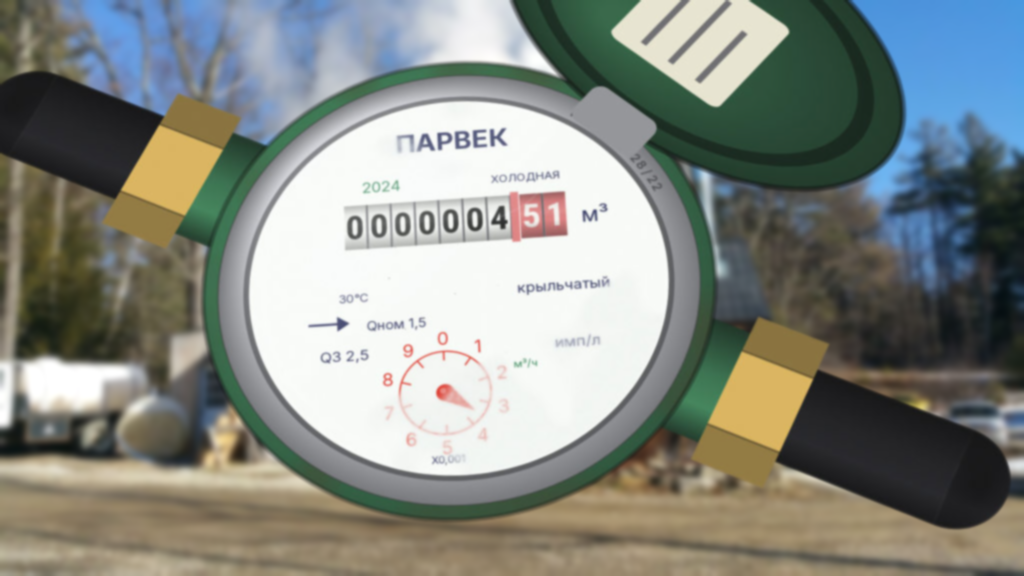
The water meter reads m³ 4.513
